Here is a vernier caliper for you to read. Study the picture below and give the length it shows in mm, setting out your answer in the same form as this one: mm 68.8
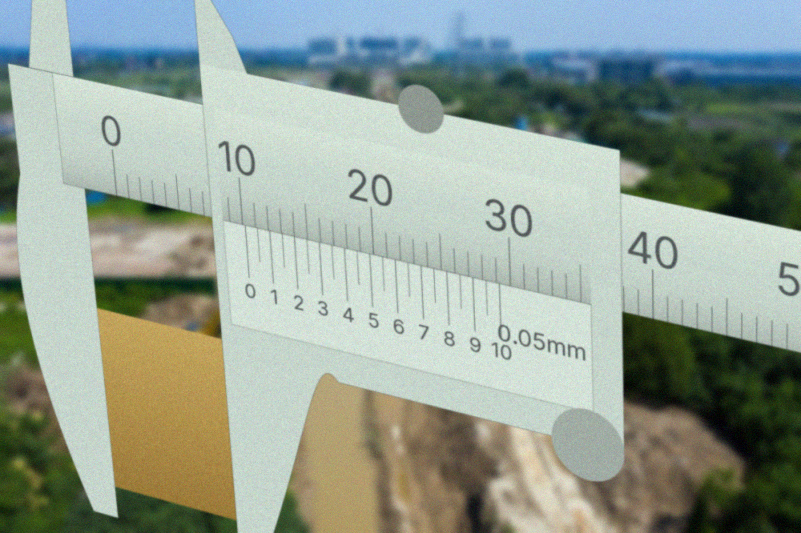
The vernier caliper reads mm 10.2
